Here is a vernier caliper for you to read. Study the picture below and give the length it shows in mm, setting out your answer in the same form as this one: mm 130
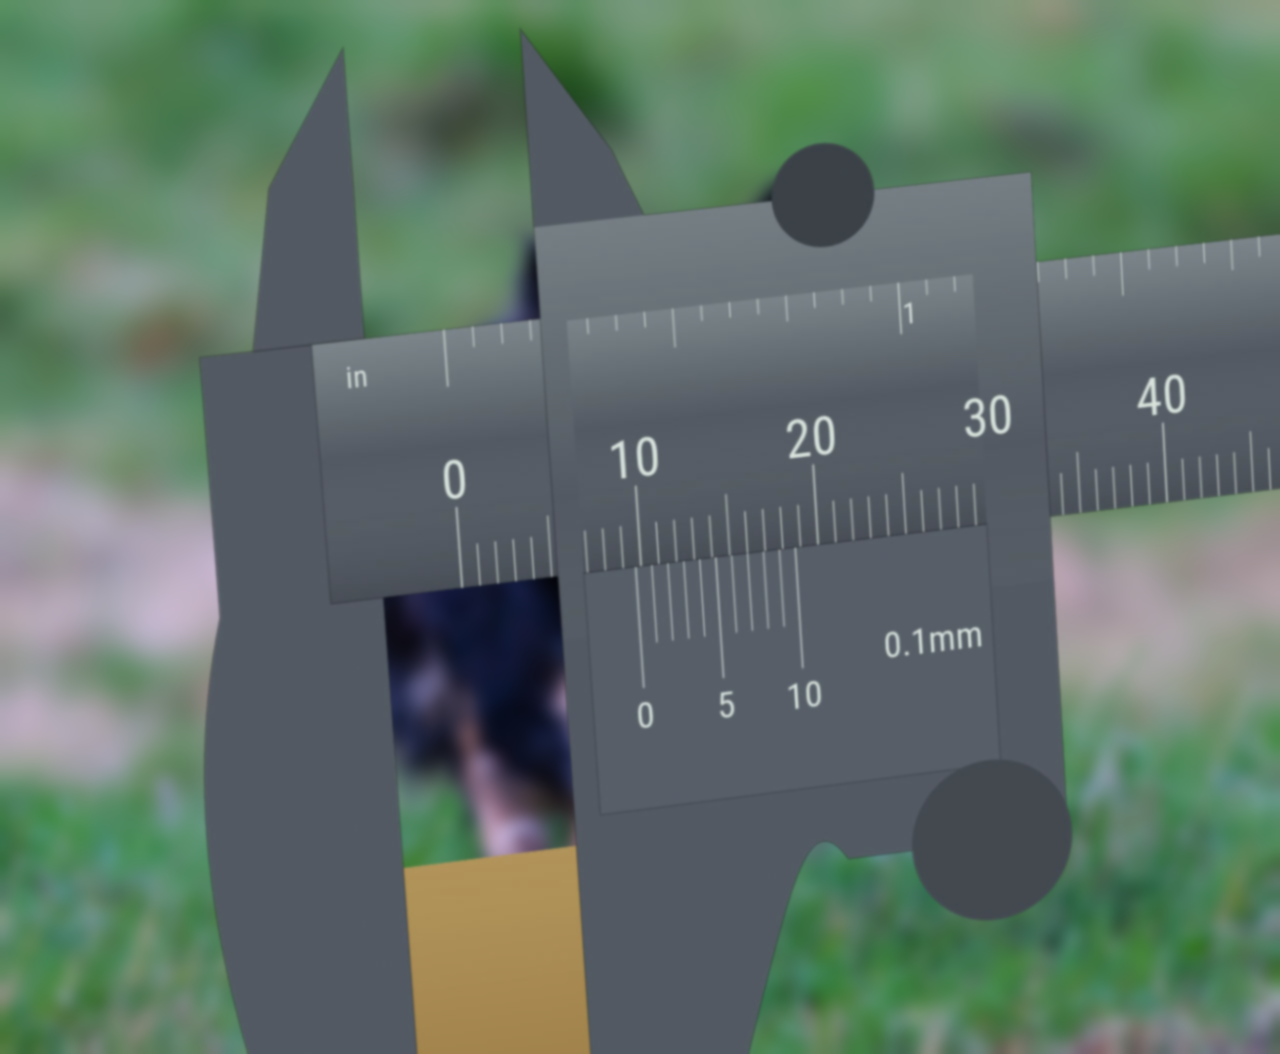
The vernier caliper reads mm 9.7
